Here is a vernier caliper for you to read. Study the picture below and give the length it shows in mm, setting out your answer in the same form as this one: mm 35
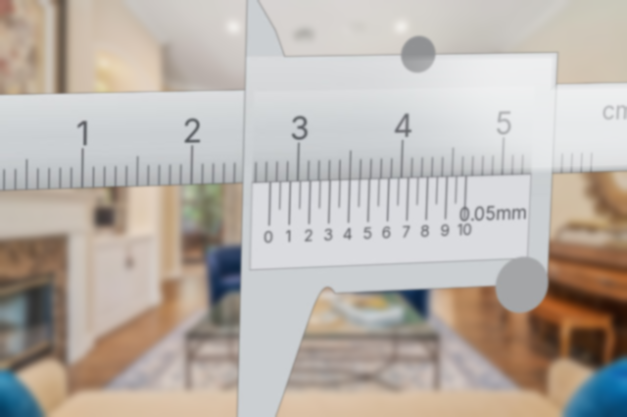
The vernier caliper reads mm 27.4
